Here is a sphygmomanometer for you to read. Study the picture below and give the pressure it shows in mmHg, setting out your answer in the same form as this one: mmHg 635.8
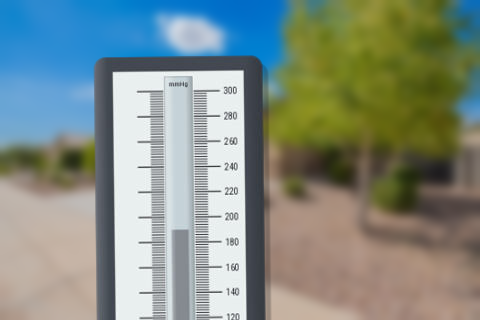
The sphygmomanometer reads mmHg 190
